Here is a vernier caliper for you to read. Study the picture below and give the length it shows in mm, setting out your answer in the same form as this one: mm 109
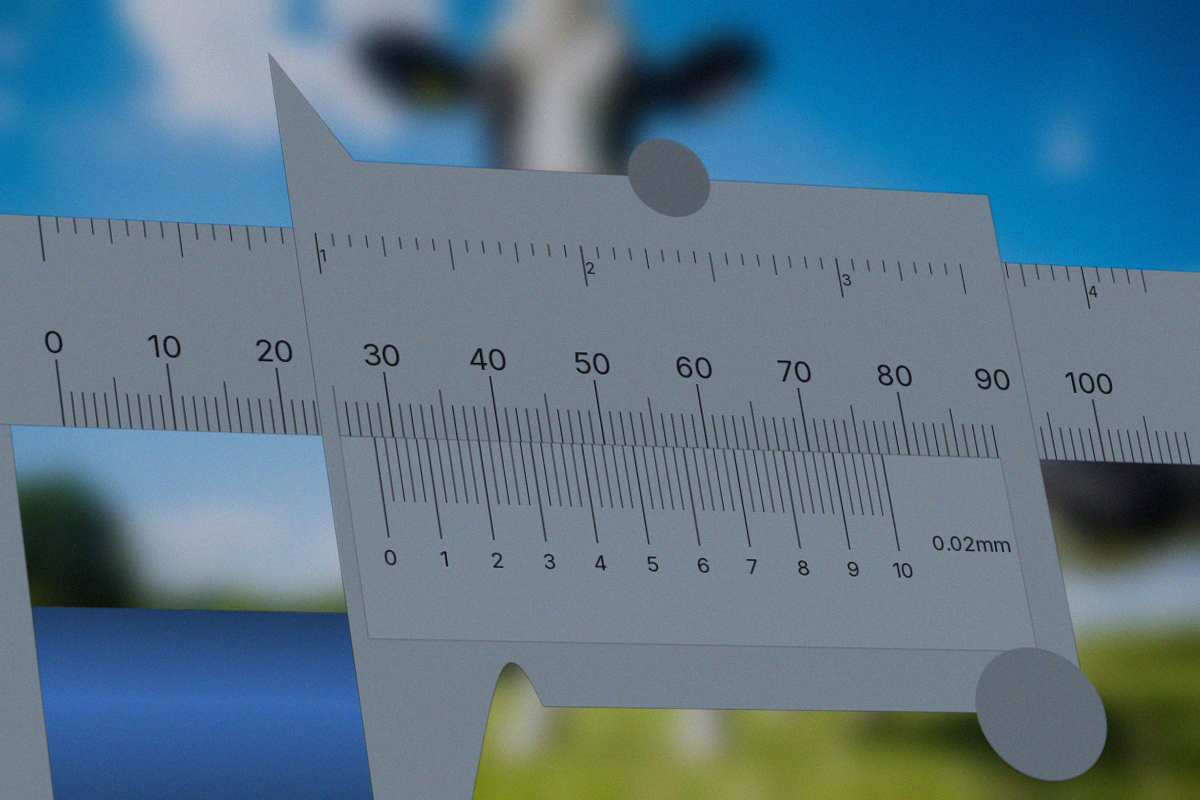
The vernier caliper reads mm 28.2
